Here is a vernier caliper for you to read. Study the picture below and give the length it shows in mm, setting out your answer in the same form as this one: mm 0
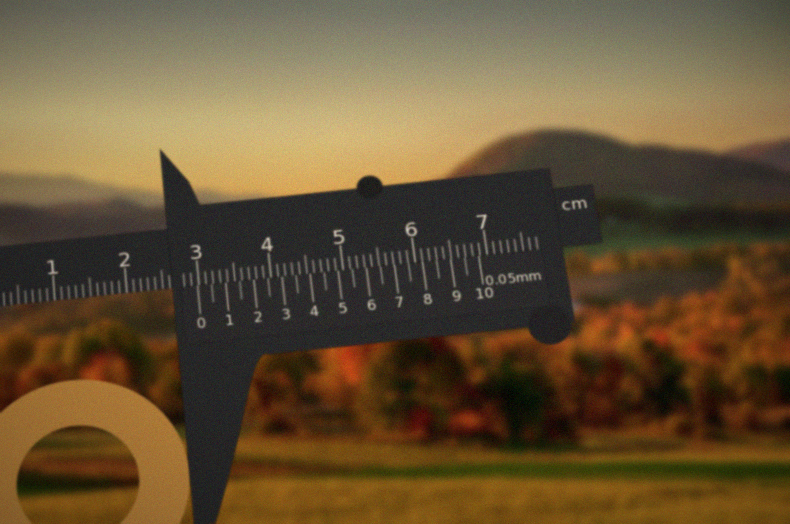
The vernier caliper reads mm 29.8
